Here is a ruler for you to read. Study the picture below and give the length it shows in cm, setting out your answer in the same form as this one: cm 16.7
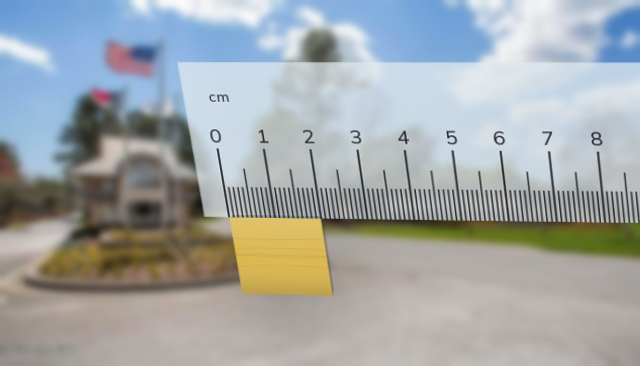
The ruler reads cm 2
